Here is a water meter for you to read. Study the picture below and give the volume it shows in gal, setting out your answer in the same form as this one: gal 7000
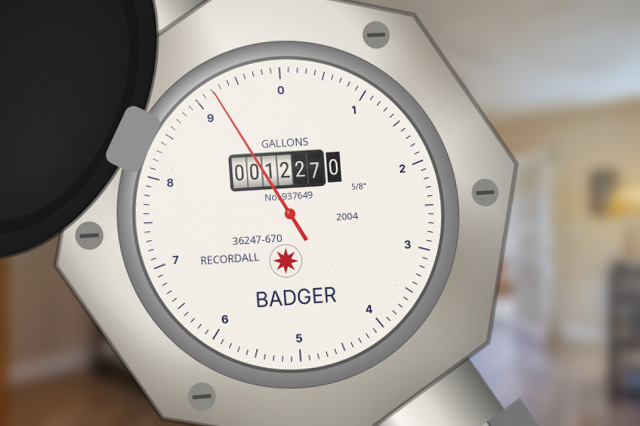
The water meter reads gal 12269.2
